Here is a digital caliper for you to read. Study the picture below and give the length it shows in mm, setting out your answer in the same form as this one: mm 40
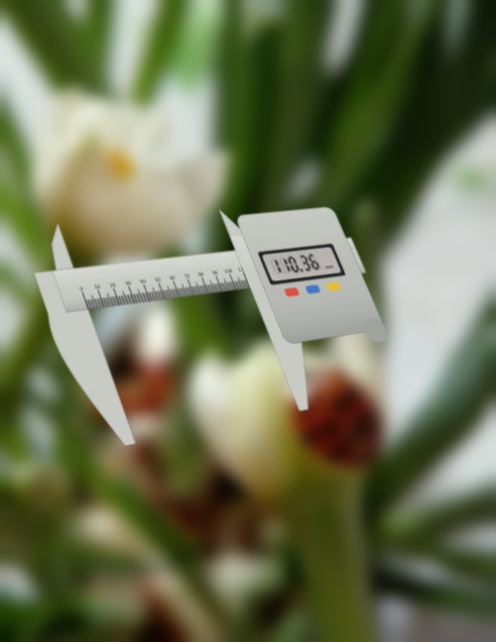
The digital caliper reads mm 110.36
